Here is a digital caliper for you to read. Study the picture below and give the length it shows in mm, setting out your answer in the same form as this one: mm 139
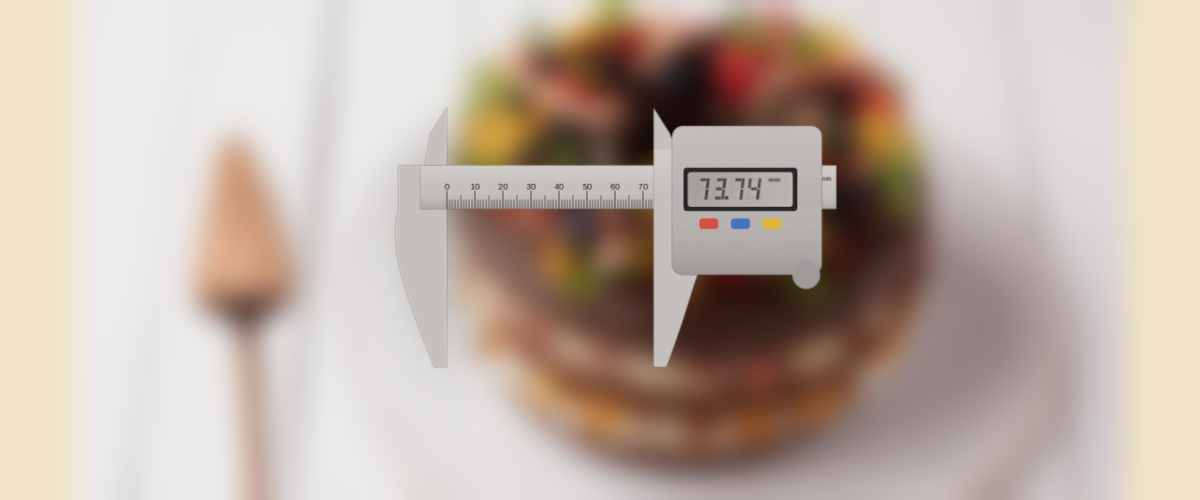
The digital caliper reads mm 73.74
